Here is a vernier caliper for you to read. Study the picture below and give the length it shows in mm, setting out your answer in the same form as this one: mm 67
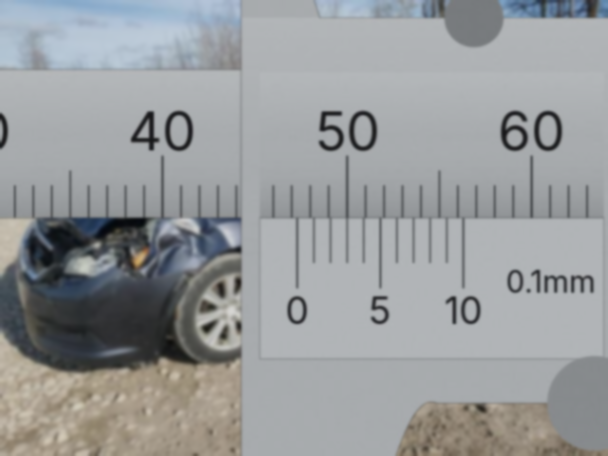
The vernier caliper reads mm 47.3
